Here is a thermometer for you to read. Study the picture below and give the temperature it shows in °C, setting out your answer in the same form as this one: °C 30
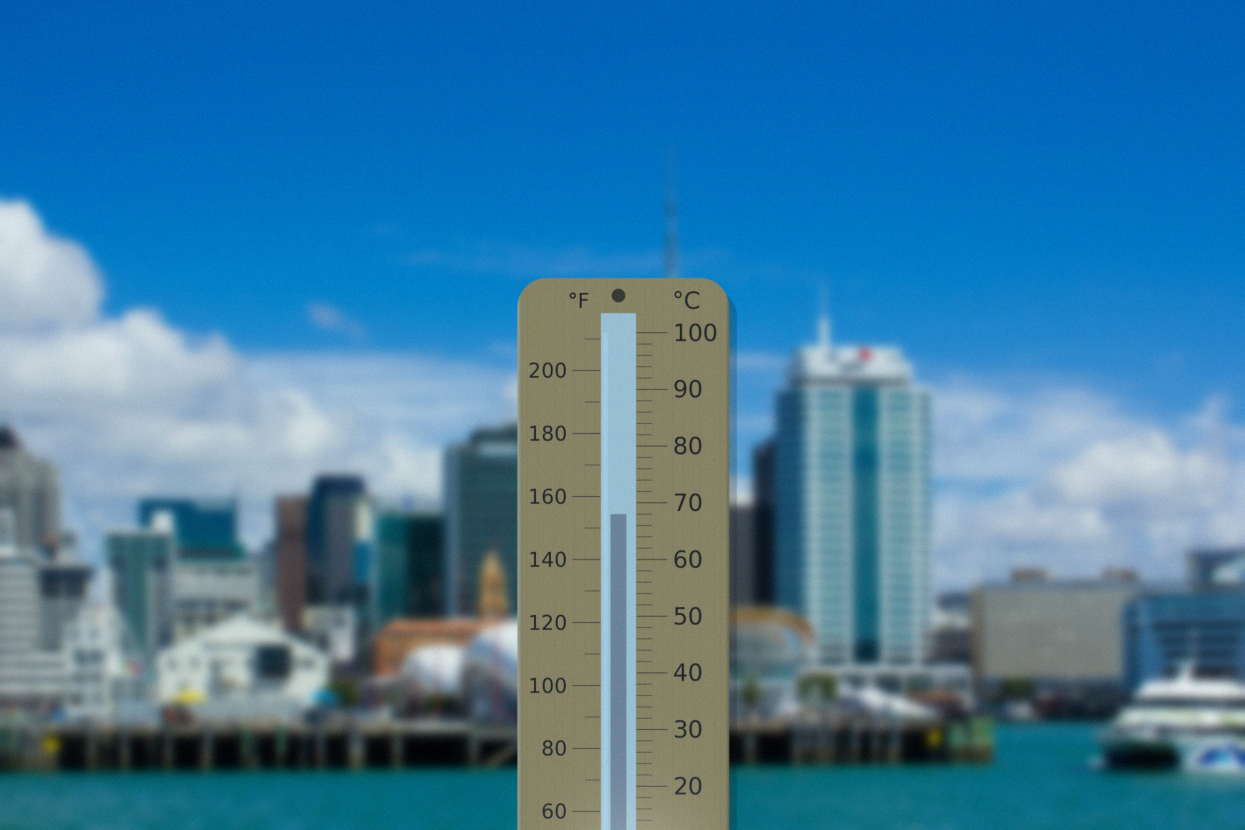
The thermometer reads °C 68
